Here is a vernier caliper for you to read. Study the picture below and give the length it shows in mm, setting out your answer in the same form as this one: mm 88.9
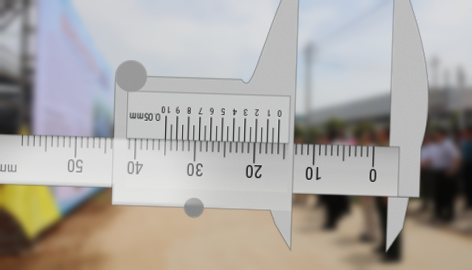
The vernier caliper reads mm 16.0
